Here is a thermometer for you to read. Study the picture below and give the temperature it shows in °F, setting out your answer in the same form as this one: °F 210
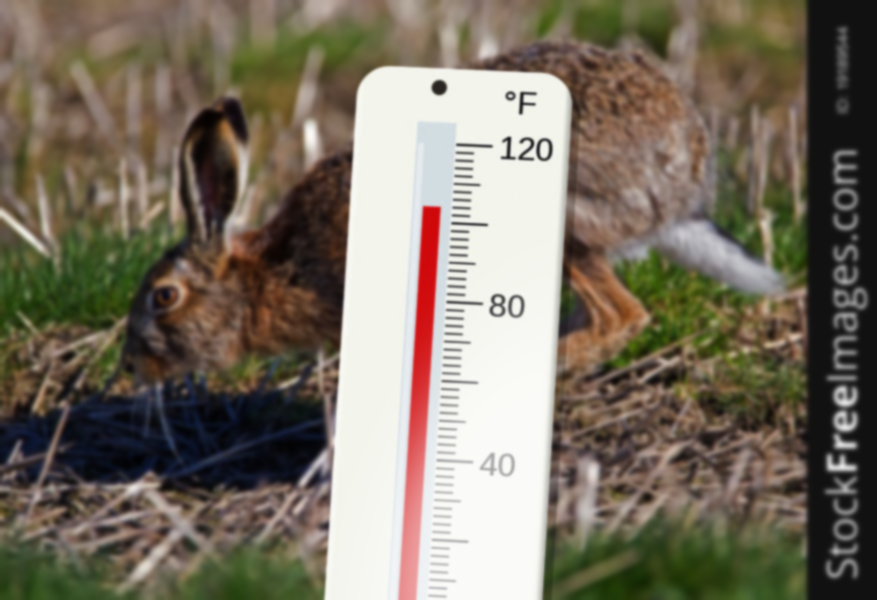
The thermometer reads °F 104
